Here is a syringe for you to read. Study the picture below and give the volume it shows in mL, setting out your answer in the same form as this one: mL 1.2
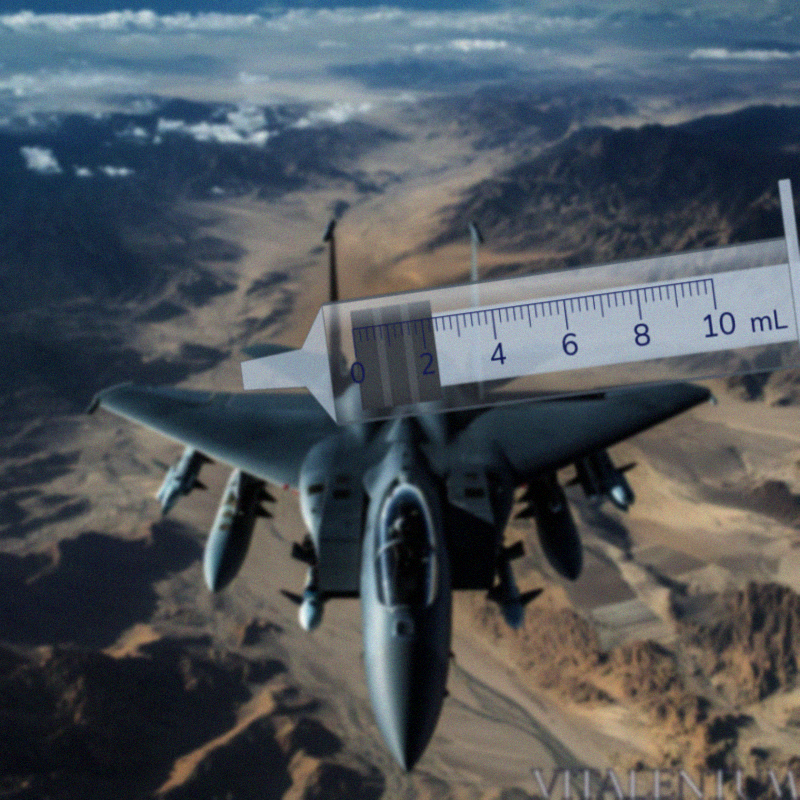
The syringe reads mL 0
